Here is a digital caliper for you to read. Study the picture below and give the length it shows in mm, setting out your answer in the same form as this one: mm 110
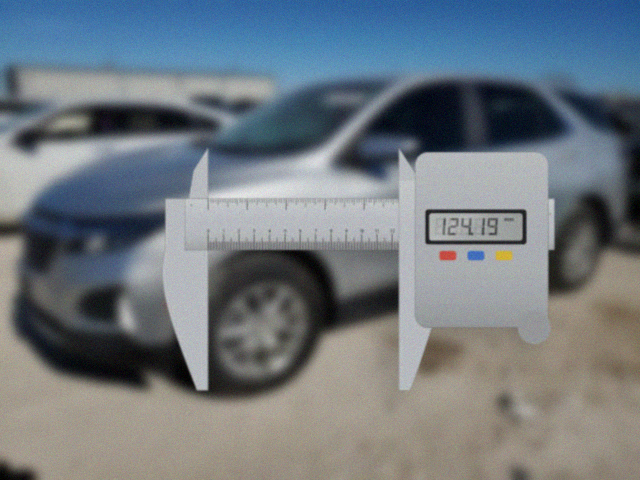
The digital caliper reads mm 124.19
